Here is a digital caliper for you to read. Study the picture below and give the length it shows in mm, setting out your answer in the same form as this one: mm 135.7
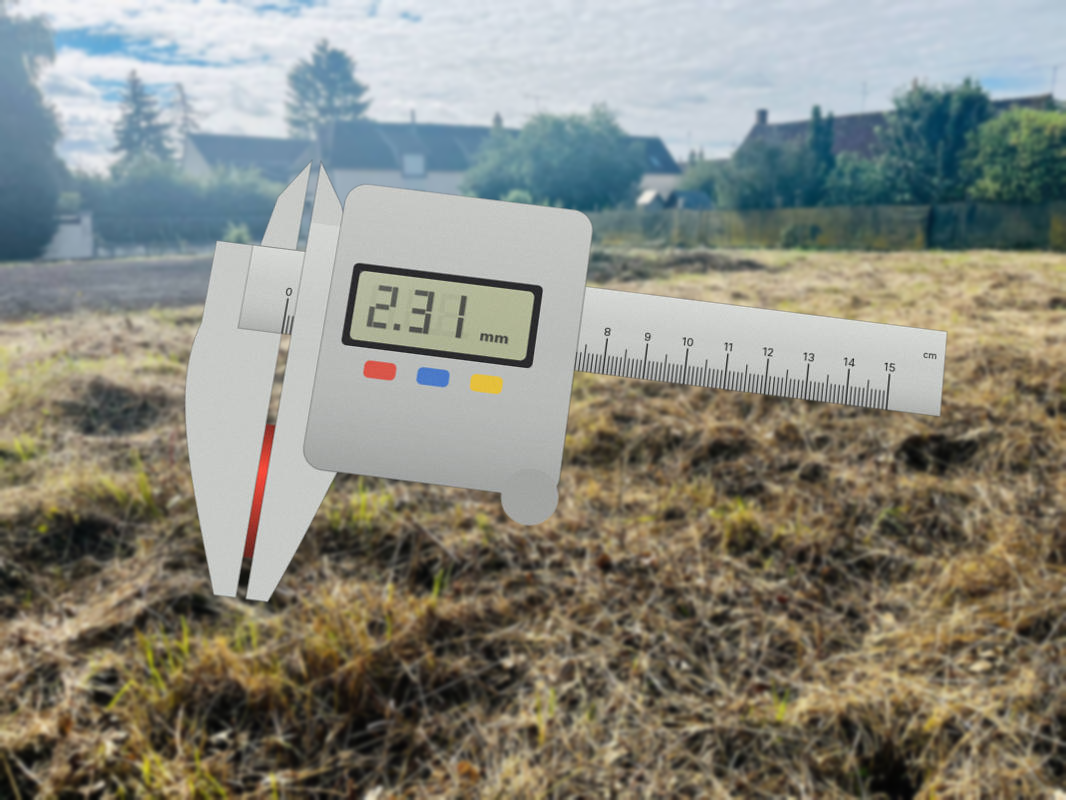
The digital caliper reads mm 2.31
